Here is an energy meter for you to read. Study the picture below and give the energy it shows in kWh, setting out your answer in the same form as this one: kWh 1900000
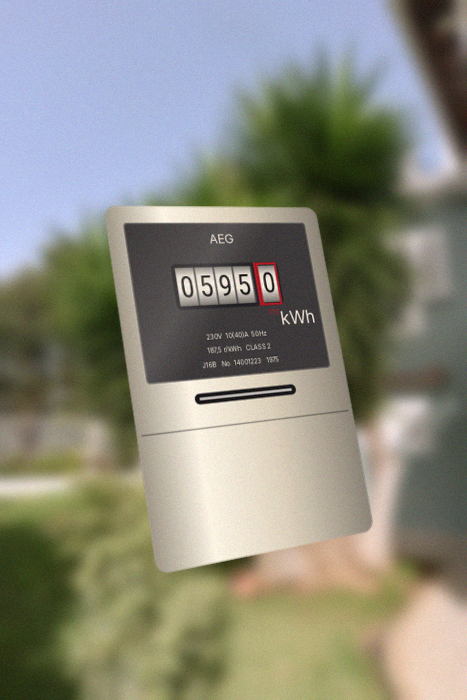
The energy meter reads kWh 595.0
